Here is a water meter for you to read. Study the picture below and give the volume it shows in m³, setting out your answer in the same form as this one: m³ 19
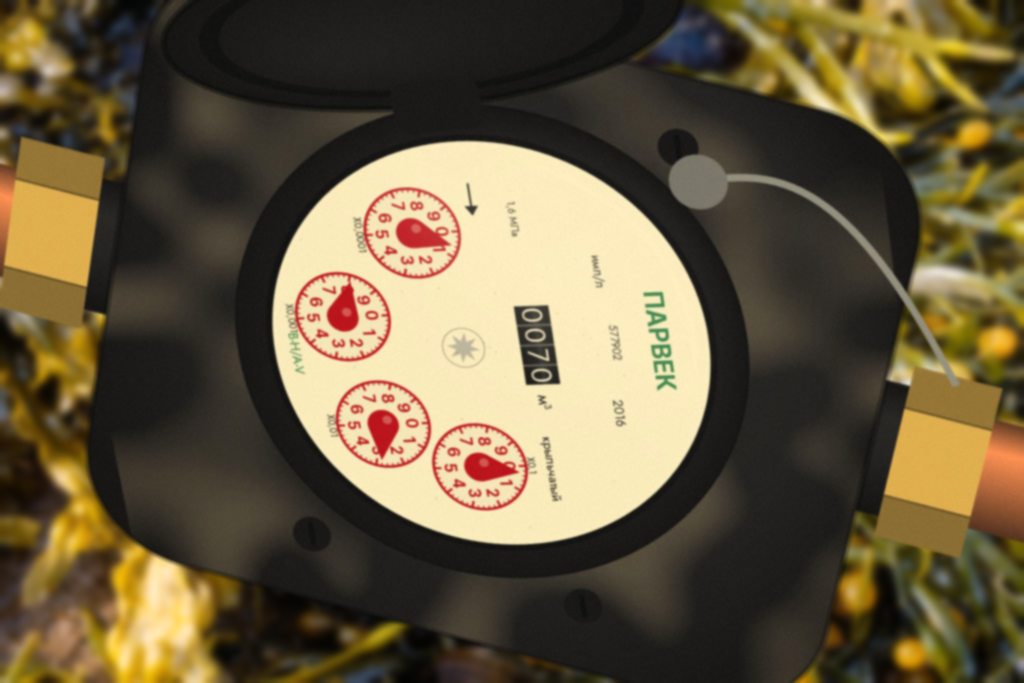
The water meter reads m³ 70.0280
